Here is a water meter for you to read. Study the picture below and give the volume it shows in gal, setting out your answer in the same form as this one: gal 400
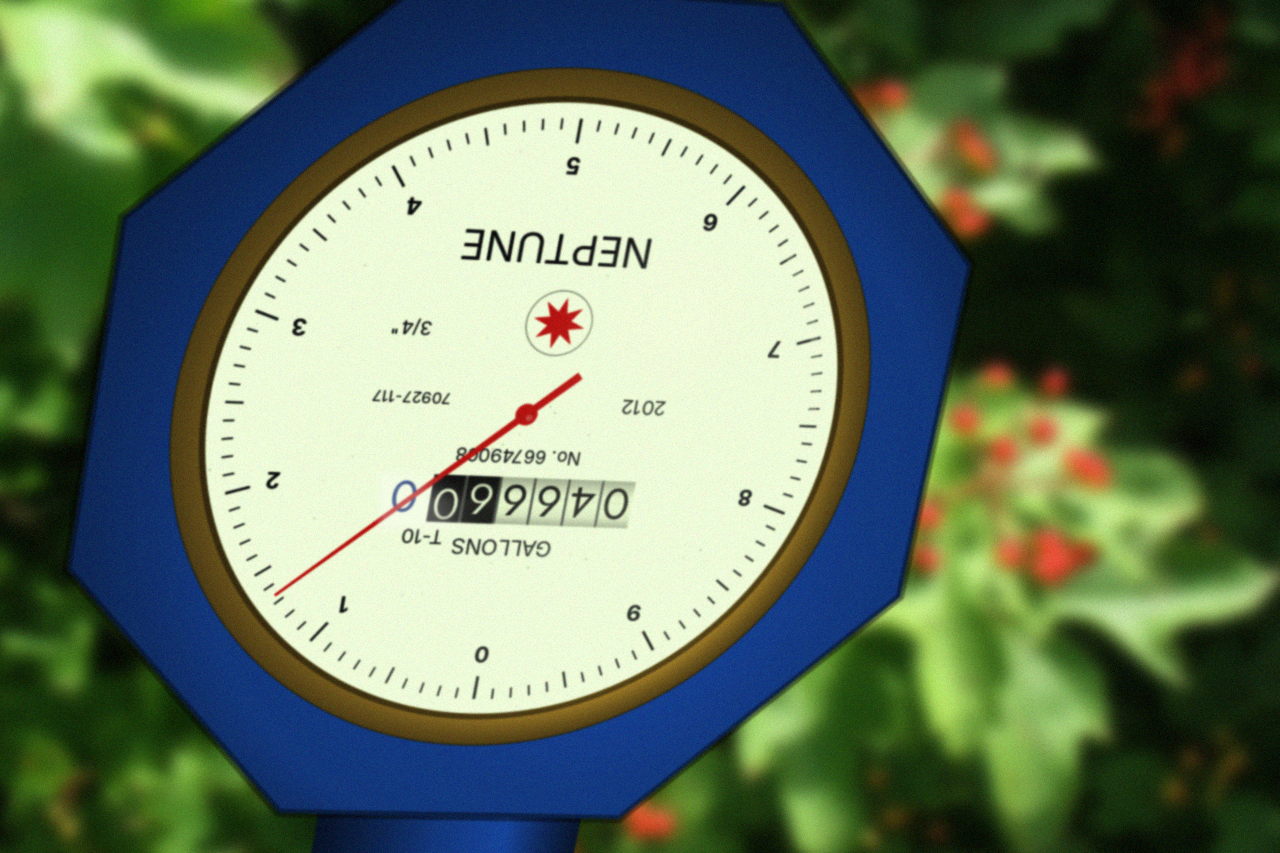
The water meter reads gal 466601.3
